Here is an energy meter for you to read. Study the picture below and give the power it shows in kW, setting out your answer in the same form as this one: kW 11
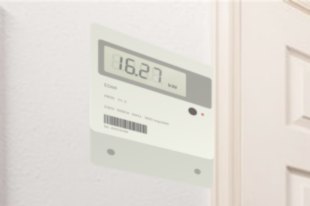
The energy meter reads kW 16.27
